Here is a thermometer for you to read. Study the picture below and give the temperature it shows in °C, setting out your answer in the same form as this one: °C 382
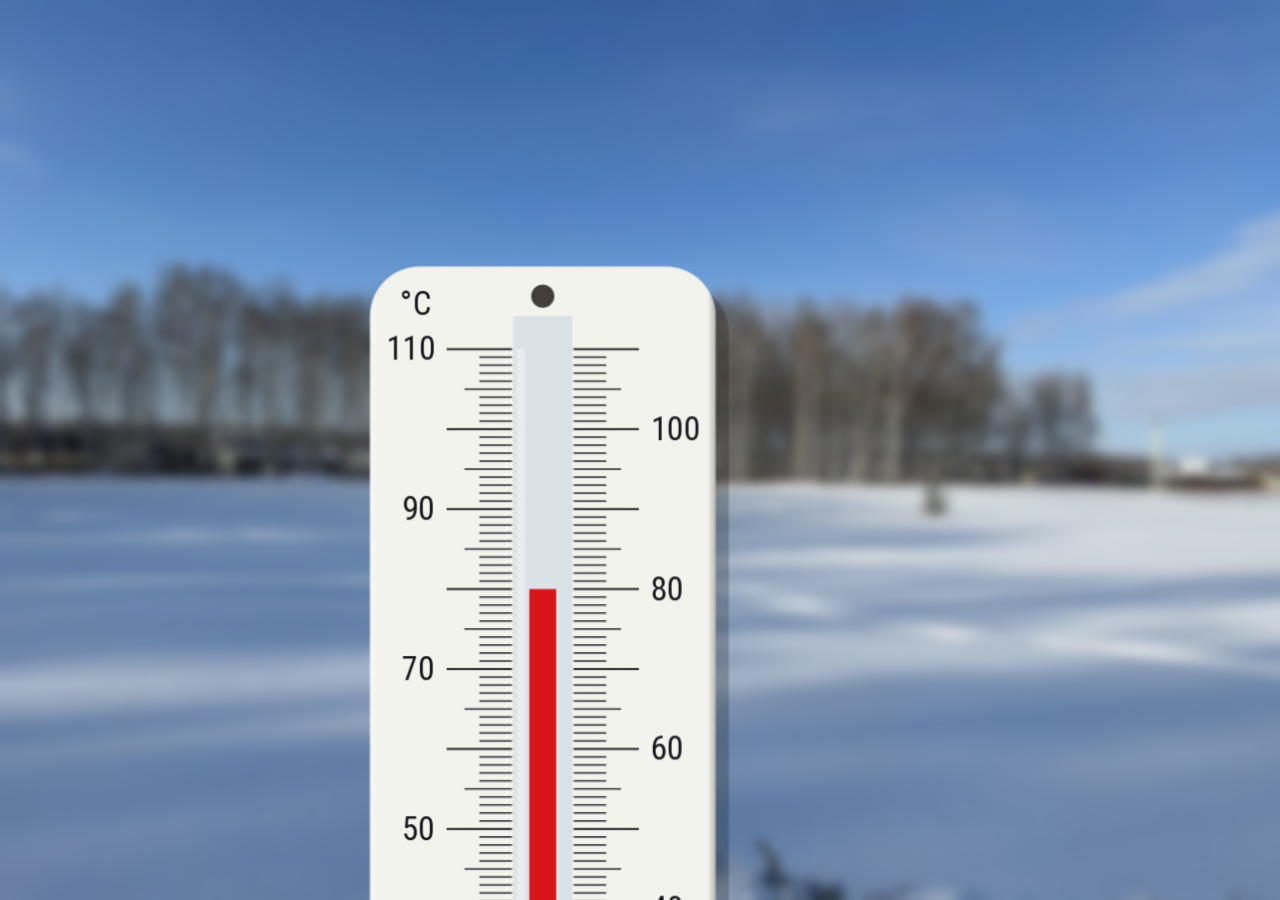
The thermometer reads °C 80
